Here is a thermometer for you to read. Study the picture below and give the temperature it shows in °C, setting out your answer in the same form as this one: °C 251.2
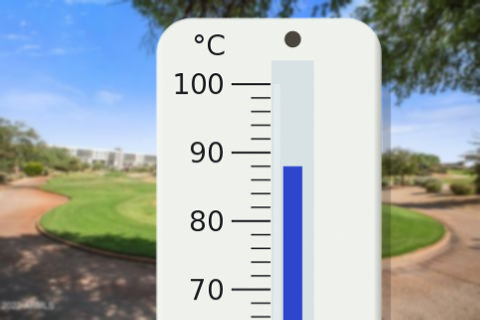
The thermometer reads °C 88
